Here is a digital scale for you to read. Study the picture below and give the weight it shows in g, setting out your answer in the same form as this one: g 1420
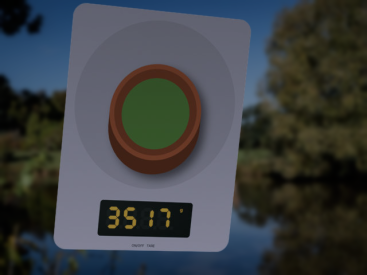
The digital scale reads g 3517
